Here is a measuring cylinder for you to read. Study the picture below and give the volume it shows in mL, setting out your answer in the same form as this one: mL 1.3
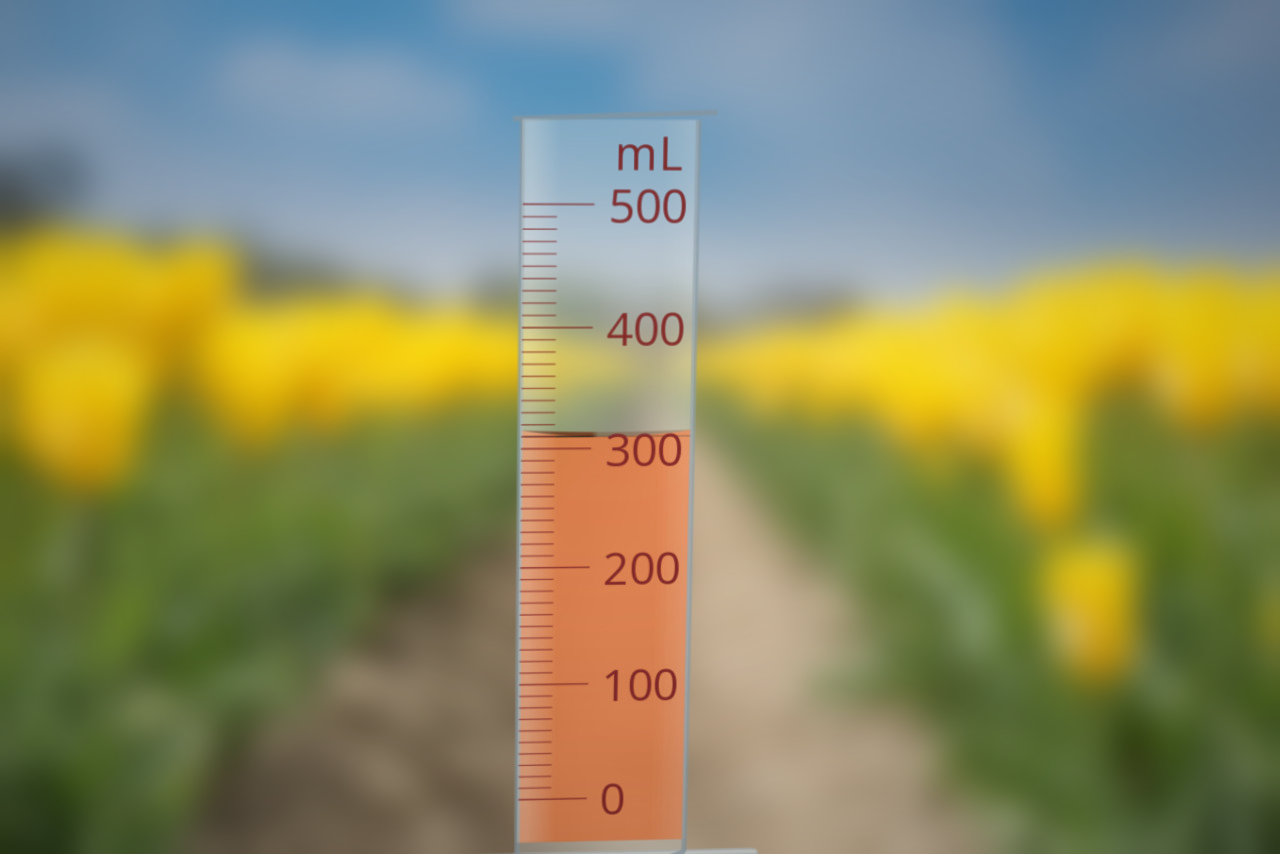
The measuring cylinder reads mL 310
